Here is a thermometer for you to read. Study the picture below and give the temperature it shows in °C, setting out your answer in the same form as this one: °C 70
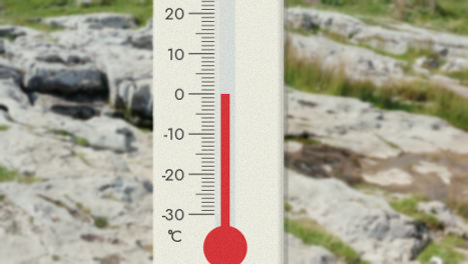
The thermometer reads °C 0
